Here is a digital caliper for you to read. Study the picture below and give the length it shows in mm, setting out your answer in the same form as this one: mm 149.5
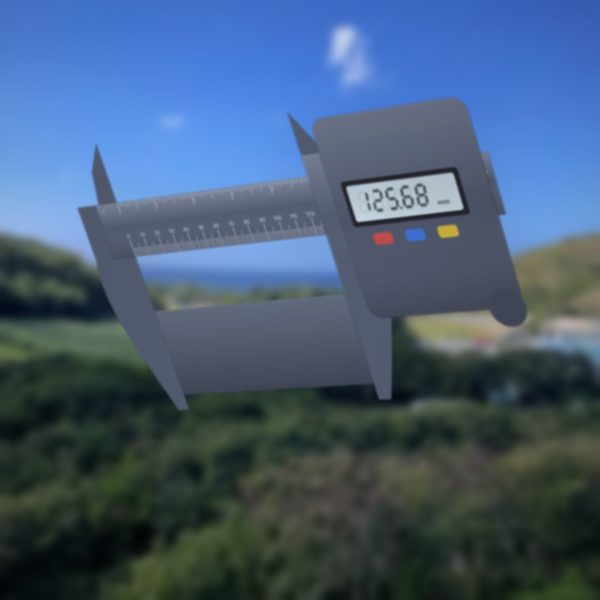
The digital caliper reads mm 125.68
